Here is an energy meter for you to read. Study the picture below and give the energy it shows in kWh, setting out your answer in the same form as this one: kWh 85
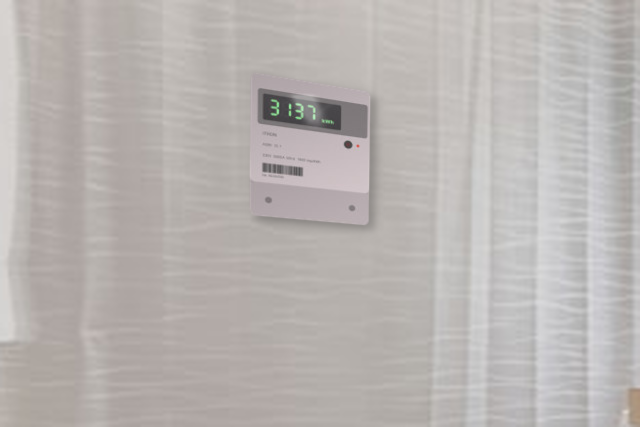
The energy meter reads kWh 3137
